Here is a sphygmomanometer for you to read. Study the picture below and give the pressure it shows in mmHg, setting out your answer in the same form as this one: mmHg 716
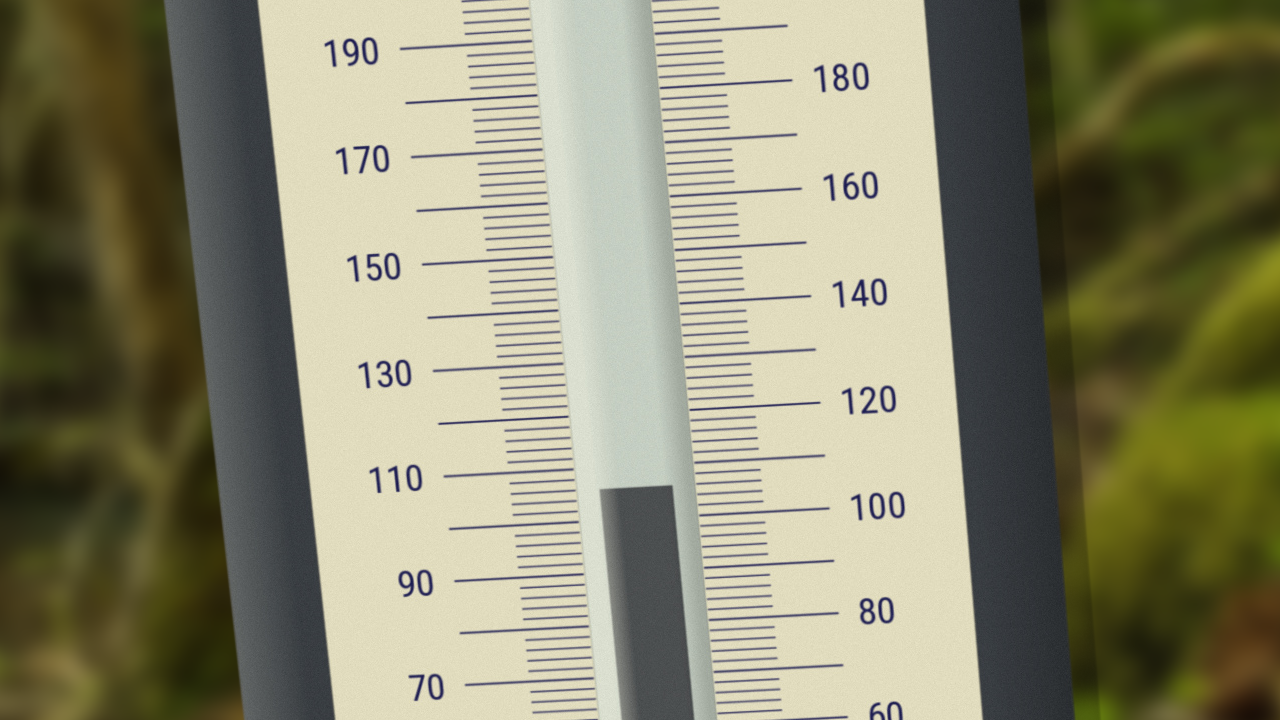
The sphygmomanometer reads mmHg 106
